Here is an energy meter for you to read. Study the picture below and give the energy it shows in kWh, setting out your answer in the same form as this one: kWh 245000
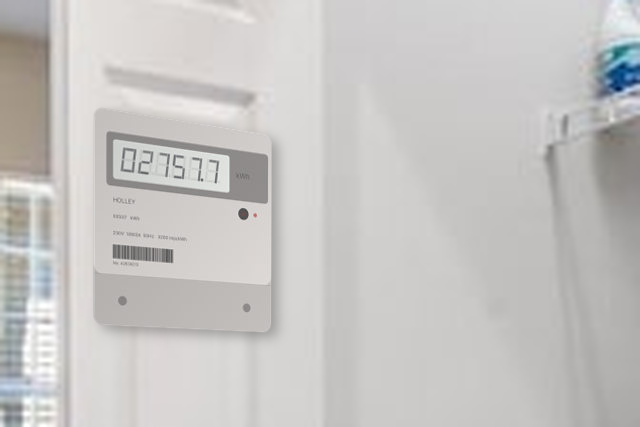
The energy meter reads kWh 2757.7
